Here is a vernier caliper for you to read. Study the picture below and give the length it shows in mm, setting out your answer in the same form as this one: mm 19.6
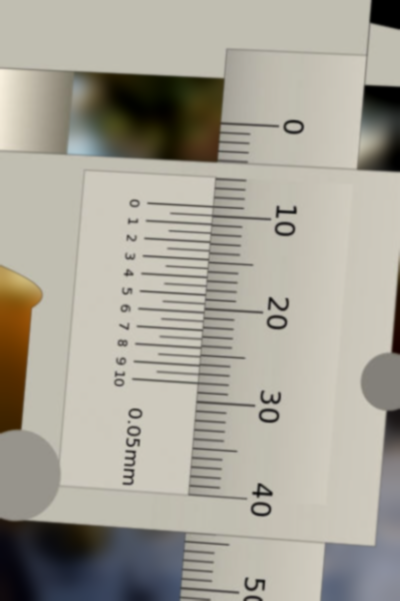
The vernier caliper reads mm 9.0
